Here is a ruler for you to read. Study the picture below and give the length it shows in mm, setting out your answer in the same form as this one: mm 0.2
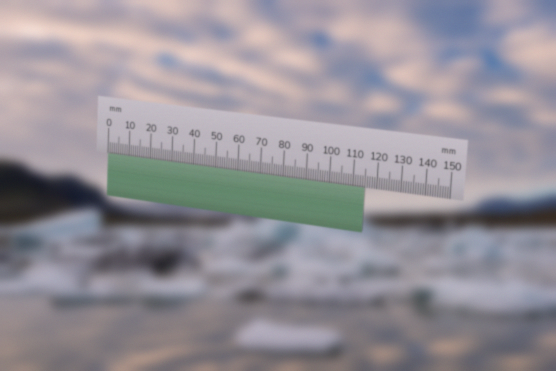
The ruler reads mm 115
